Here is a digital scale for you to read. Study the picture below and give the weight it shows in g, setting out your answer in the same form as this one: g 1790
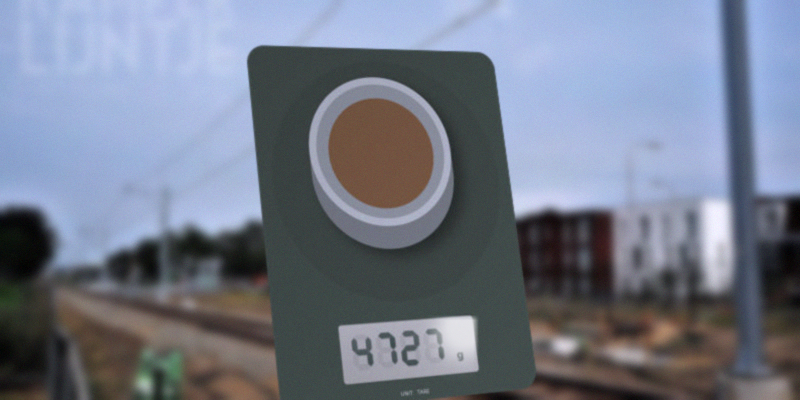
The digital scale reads g 4727
